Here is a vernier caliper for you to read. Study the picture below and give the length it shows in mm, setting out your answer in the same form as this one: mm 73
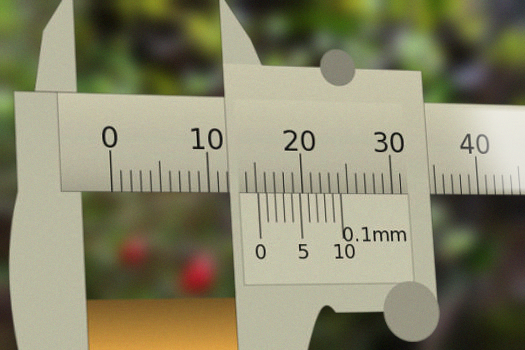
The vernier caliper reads mm 15.2
